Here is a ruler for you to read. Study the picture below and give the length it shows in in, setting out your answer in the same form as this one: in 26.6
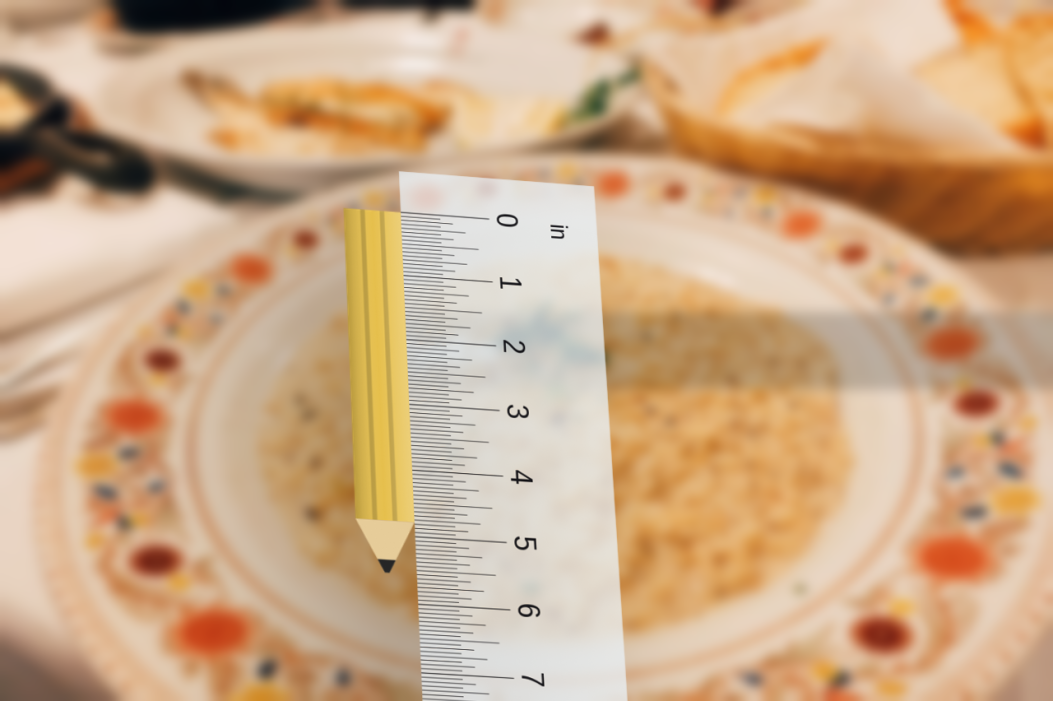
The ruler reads in 5.5625
